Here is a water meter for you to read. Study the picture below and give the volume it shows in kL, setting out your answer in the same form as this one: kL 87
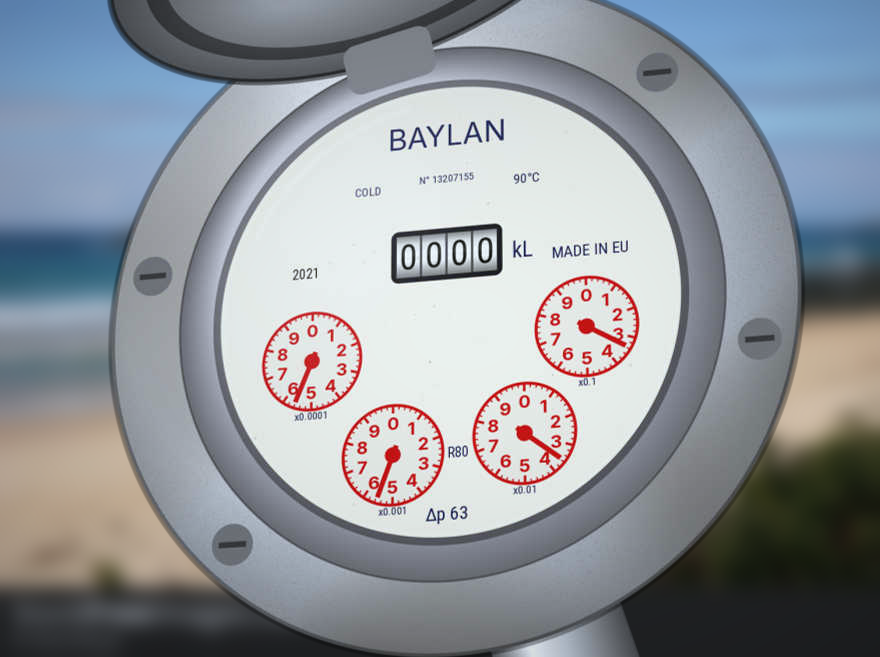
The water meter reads kL 0.3355
